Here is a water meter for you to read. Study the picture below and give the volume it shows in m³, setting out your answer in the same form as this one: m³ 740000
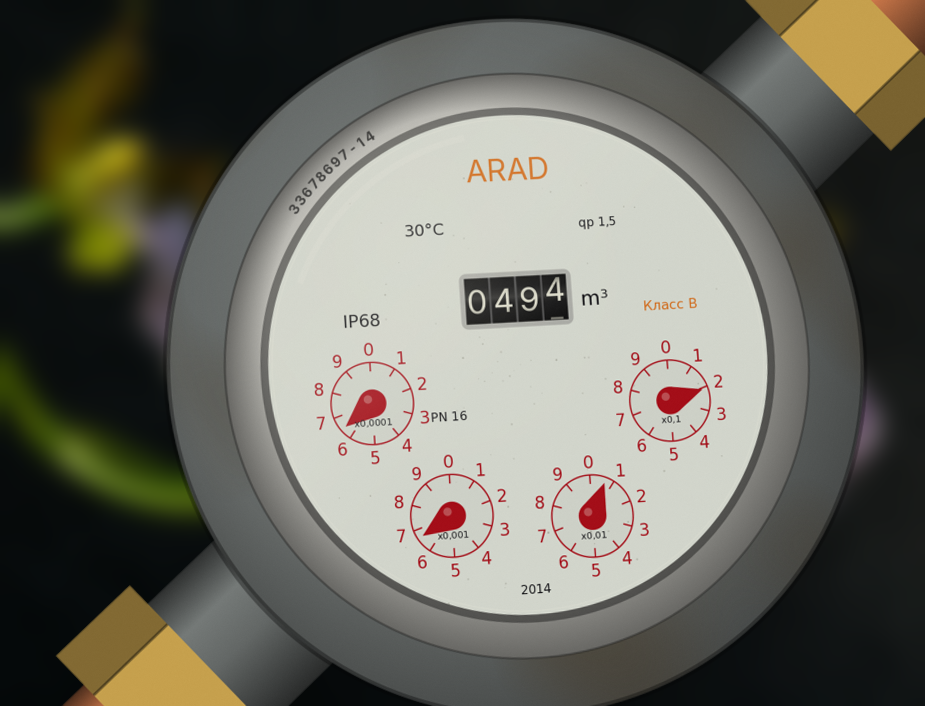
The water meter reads m³ 494.2066
